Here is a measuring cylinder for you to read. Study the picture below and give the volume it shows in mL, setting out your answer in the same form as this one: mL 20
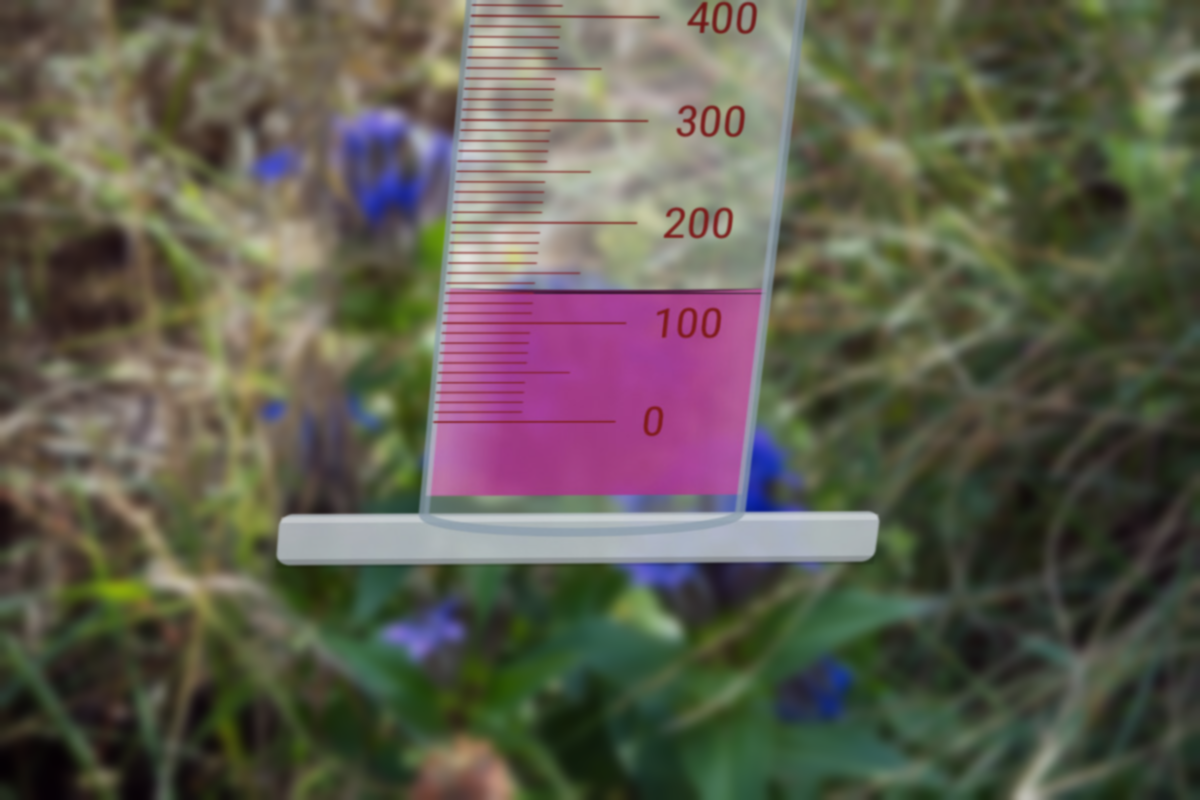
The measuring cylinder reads mL 130
